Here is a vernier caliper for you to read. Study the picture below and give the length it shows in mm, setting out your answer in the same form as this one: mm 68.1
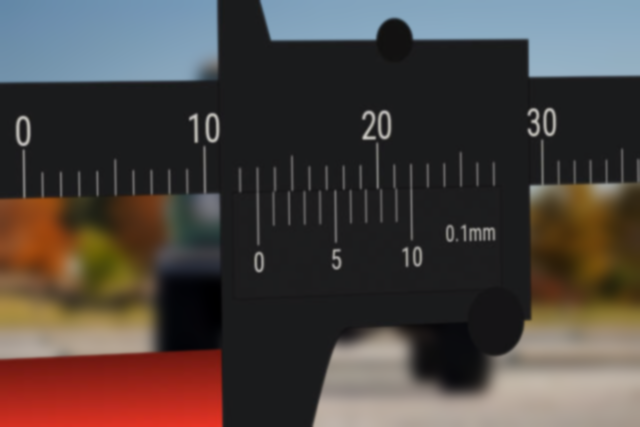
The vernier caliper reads mm 13.0
